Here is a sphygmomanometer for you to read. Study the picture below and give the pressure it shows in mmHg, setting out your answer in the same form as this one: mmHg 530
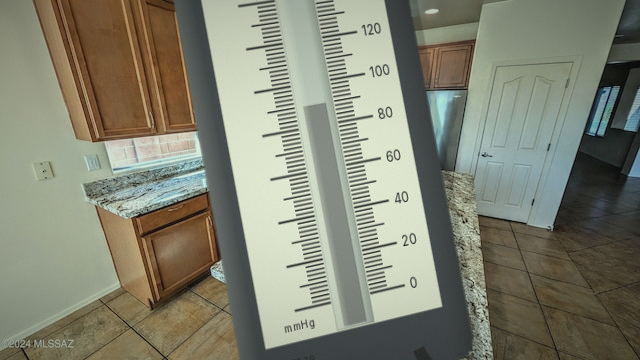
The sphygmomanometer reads mmHg 90
